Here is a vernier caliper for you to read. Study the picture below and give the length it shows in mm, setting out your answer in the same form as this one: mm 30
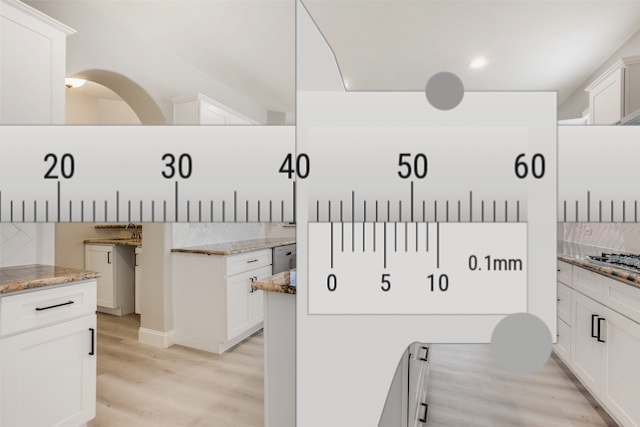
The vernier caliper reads mm 43.2
